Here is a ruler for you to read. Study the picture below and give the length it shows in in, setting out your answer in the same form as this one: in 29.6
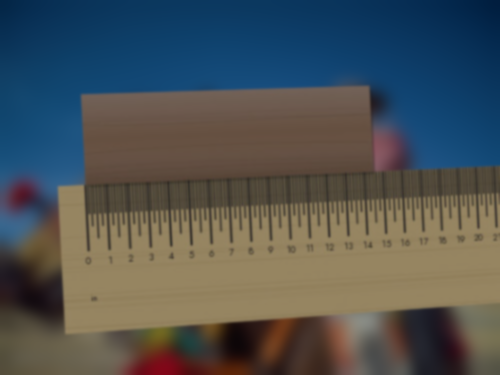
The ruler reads in 14.5
